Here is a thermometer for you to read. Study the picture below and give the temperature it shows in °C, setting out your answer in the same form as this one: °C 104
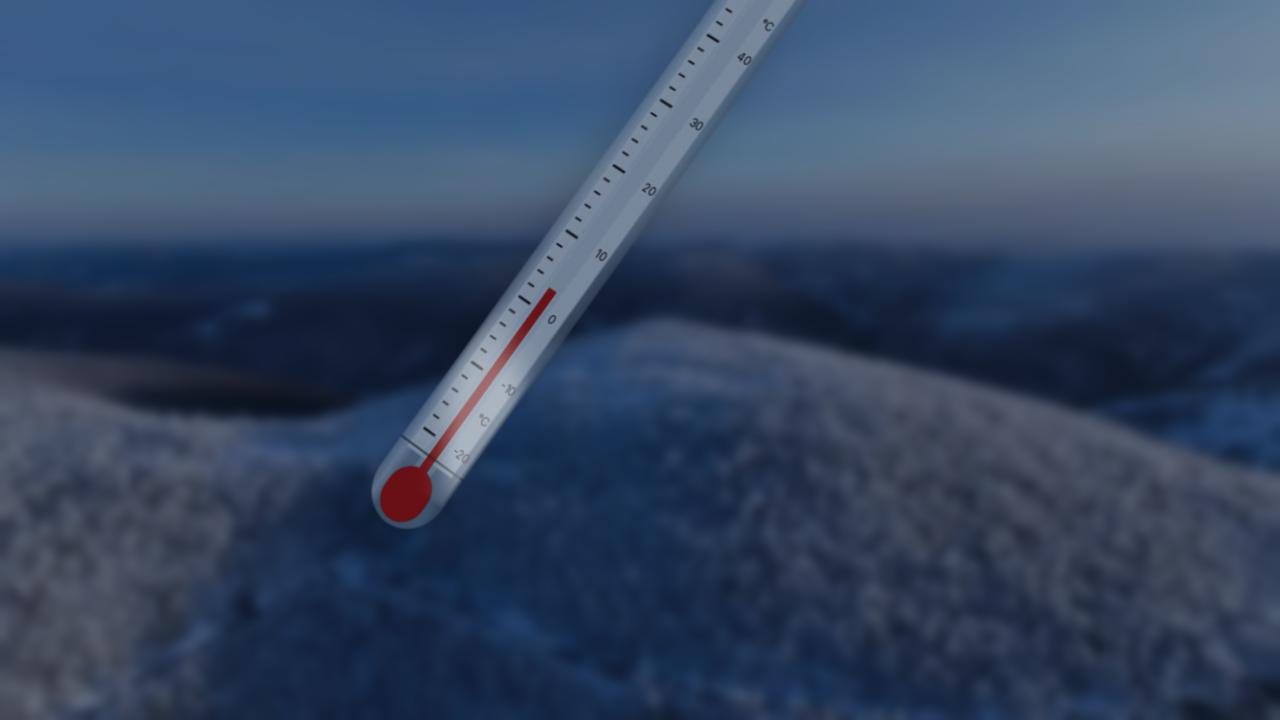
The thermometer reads °C 3
